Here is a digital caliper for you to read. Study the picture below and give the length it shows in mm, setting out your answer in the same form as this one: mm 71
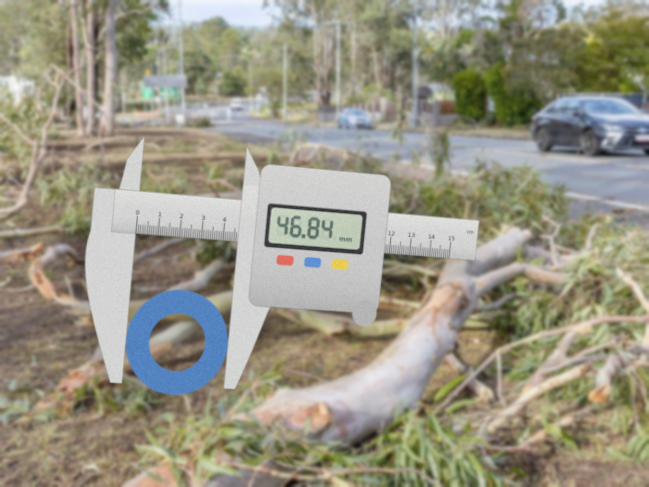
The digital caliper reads mm 46.84
